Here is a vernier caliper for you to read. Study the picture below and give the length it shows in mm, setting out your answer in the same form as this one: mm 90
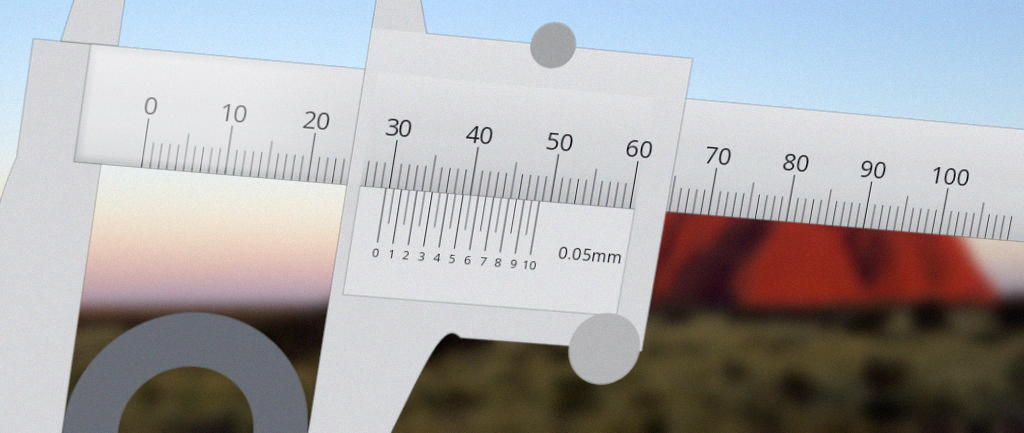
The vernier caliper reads mm 29.6
